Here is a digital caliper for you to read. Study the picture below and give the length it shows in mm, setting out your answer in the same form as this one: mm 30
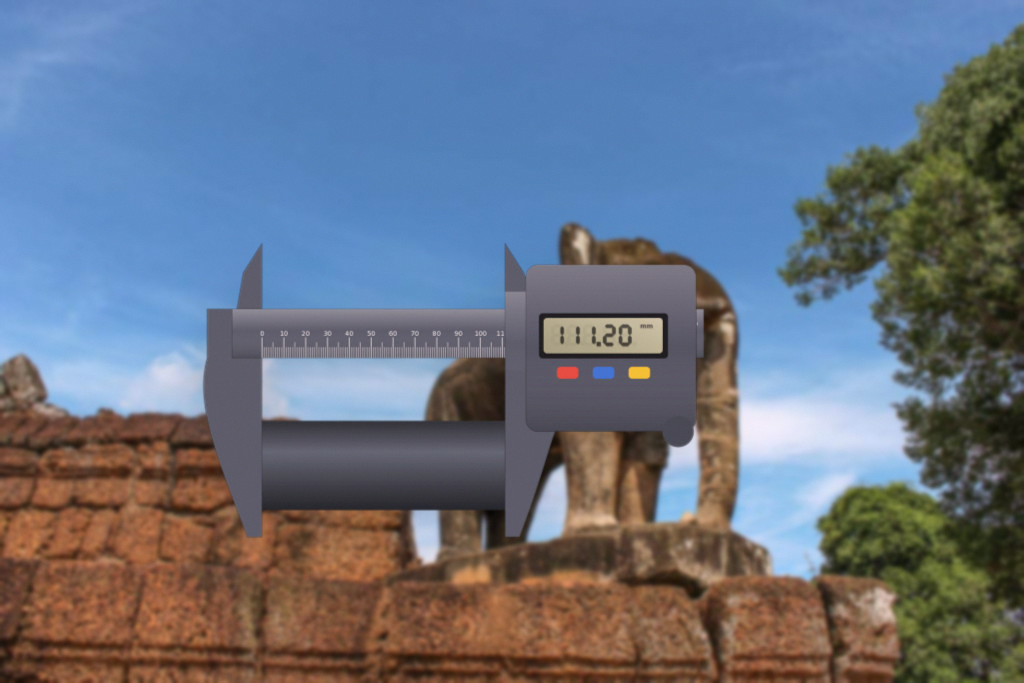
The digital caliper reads mm 111.20
